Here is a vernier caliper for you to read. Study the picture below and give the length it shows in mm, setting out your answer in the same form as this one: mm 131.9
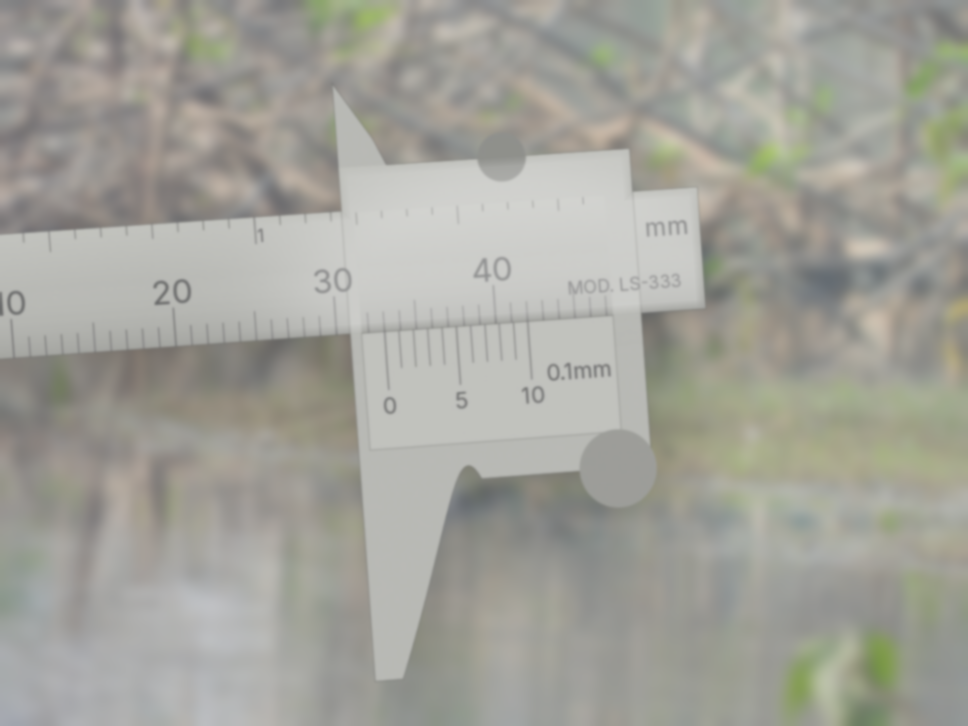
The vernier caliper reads mm 33.0
